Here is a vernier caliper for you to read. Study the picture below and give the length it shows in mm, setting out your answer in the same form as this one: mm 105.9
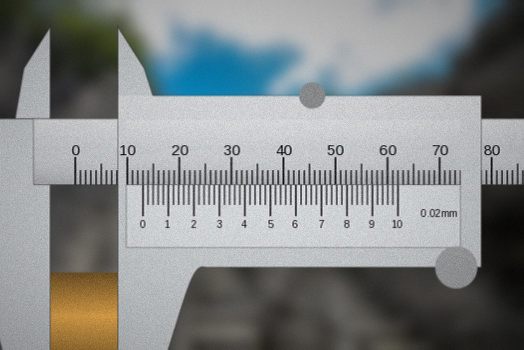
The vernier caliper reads mm 13.0
